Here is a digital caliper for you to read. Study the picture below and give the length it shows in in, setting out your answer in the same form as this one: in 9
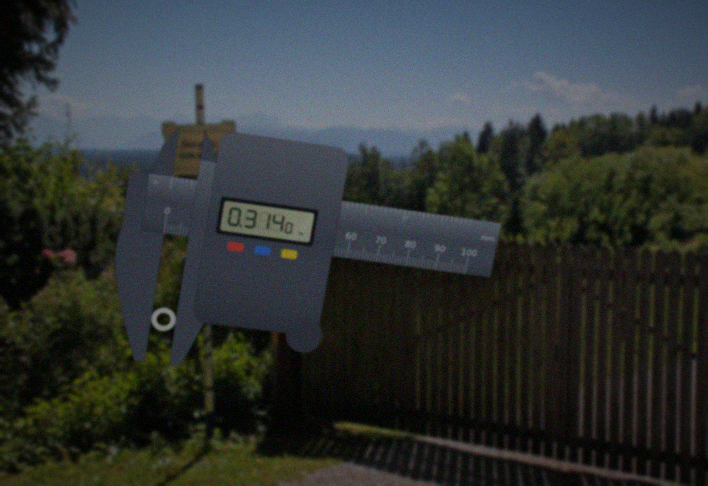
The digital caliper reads in 0.3140
